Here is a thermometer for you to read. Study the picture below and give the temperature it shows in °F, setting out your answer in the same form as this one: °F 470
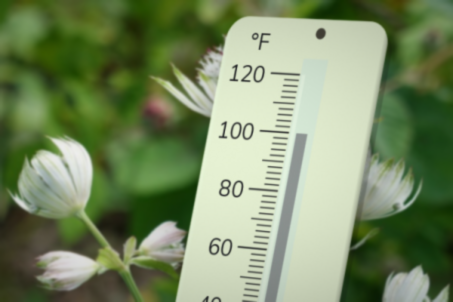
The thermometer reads °F 100
